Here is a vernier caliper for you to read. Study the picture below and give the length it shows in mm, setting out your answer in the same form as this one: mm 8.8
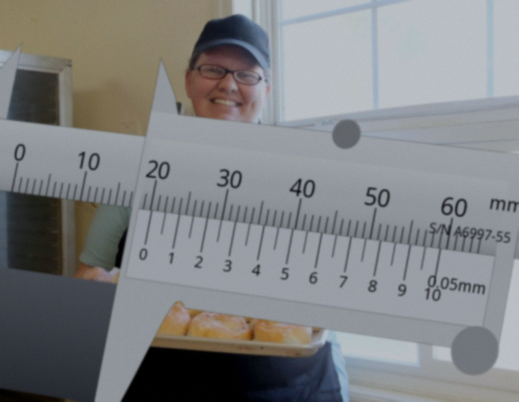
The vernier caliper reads mm 20.2
